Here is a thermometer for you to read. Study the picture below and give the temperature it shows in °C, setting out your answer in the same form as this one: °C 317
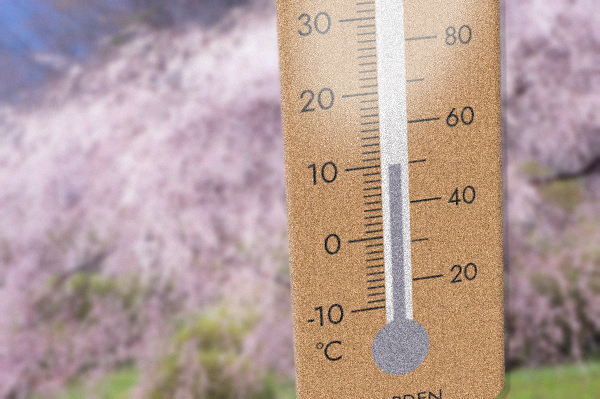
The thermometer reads °C 10
